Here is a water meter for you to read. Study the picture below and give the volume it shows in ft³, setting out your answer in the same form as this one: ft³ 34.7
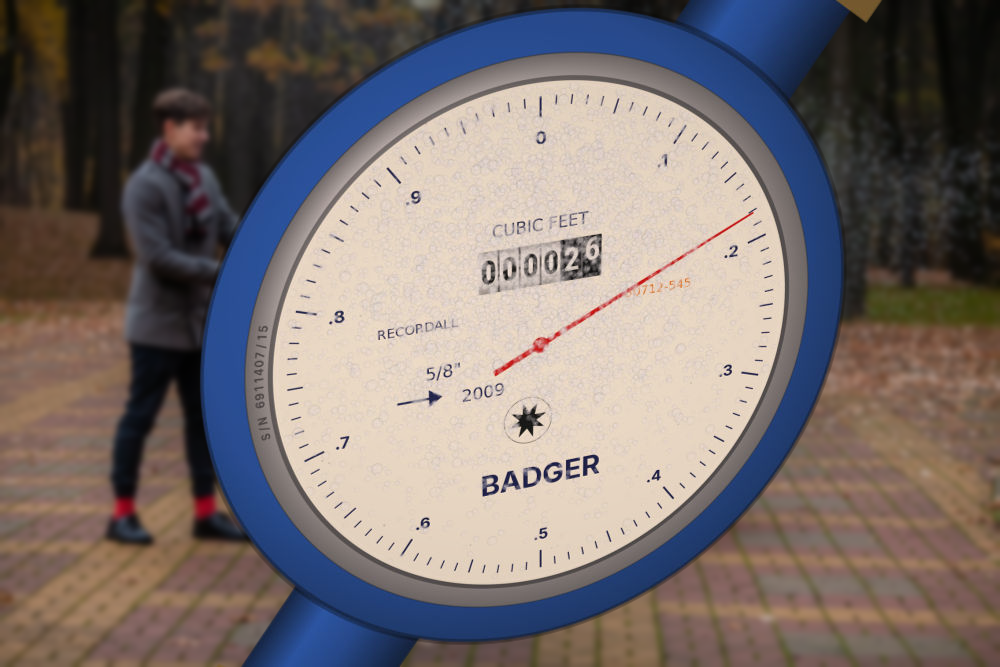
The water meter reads ft³ 26.18
